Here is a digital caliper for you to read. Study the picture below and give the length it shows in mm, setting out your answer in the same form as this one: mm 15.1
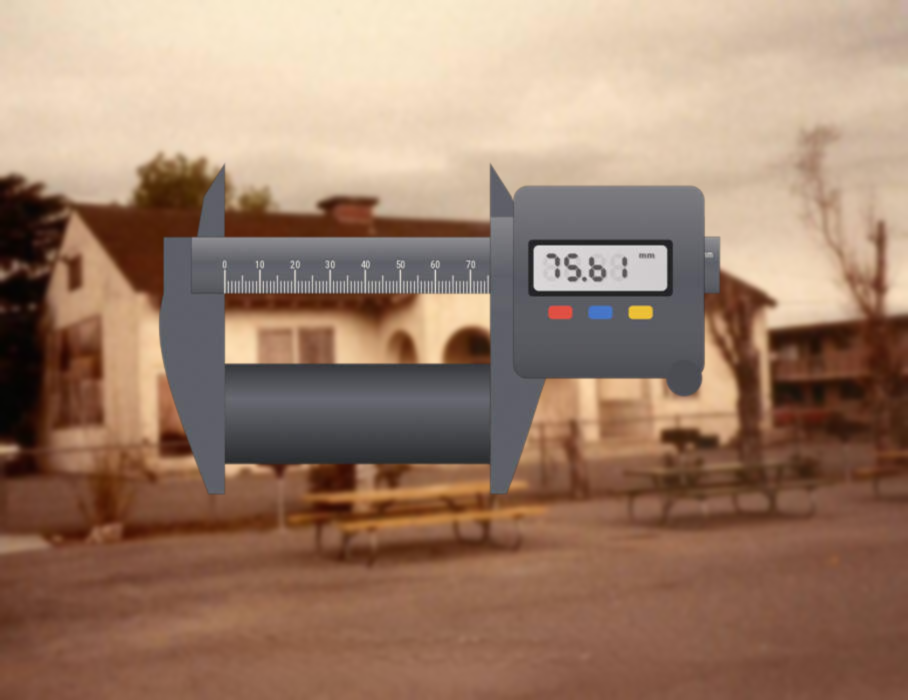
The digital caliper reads mm 75.61
